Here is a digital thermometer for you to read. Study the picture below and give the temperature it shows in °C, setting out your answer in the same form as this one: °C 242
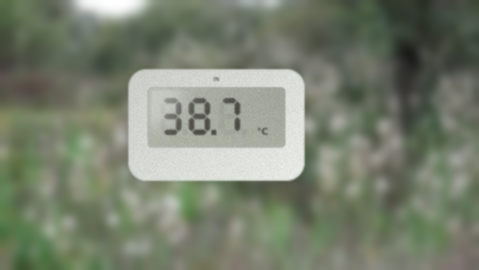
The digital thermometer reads °C 38.7
